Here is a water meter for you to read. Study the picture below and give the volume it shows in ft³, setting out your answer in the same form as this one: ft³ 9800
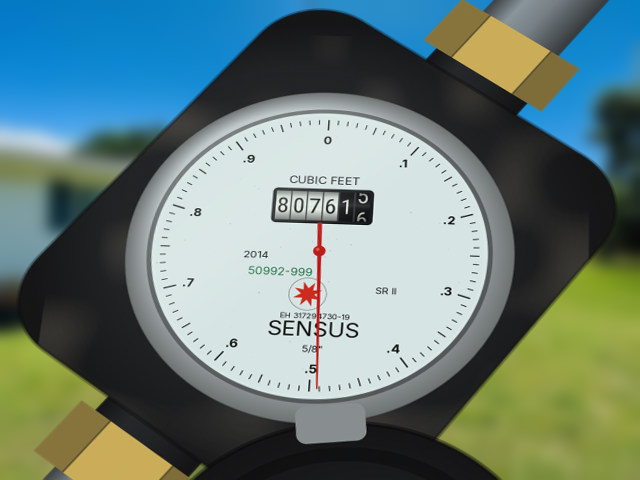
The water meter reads ft³ 807615.49
